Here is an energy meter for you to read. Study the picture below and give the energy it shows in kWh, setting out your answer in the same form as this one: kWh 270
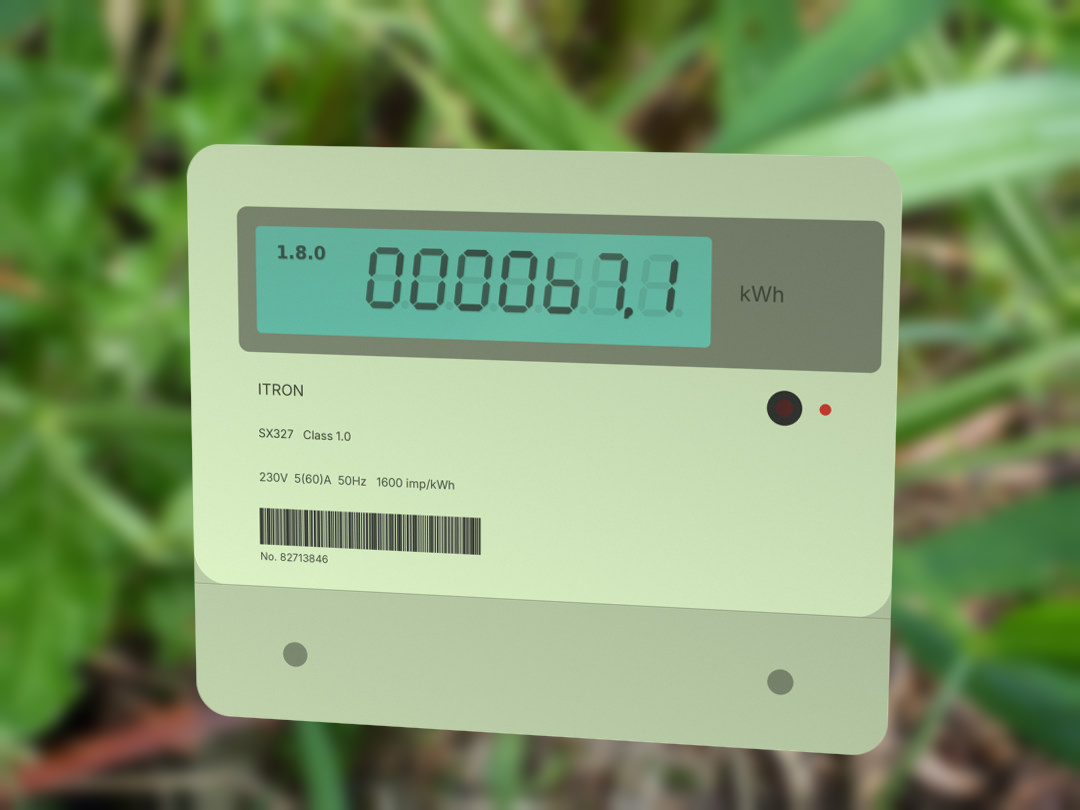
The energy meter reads kWh 67.1
